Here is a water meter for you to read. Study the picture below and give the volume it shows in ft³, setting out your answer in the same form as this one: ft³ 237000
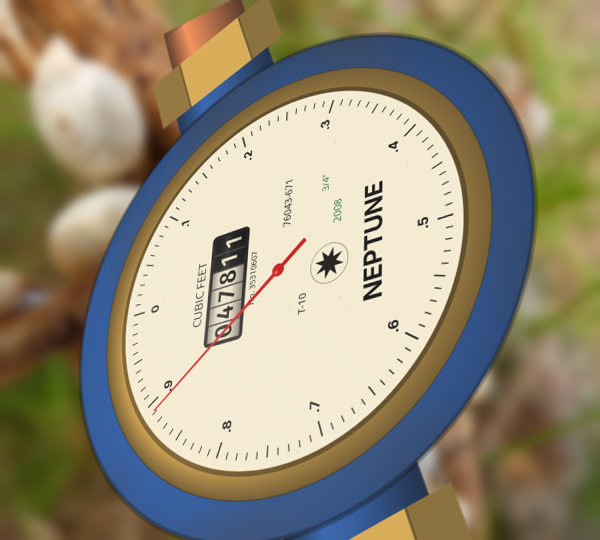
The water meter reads ft³ 47810.89
